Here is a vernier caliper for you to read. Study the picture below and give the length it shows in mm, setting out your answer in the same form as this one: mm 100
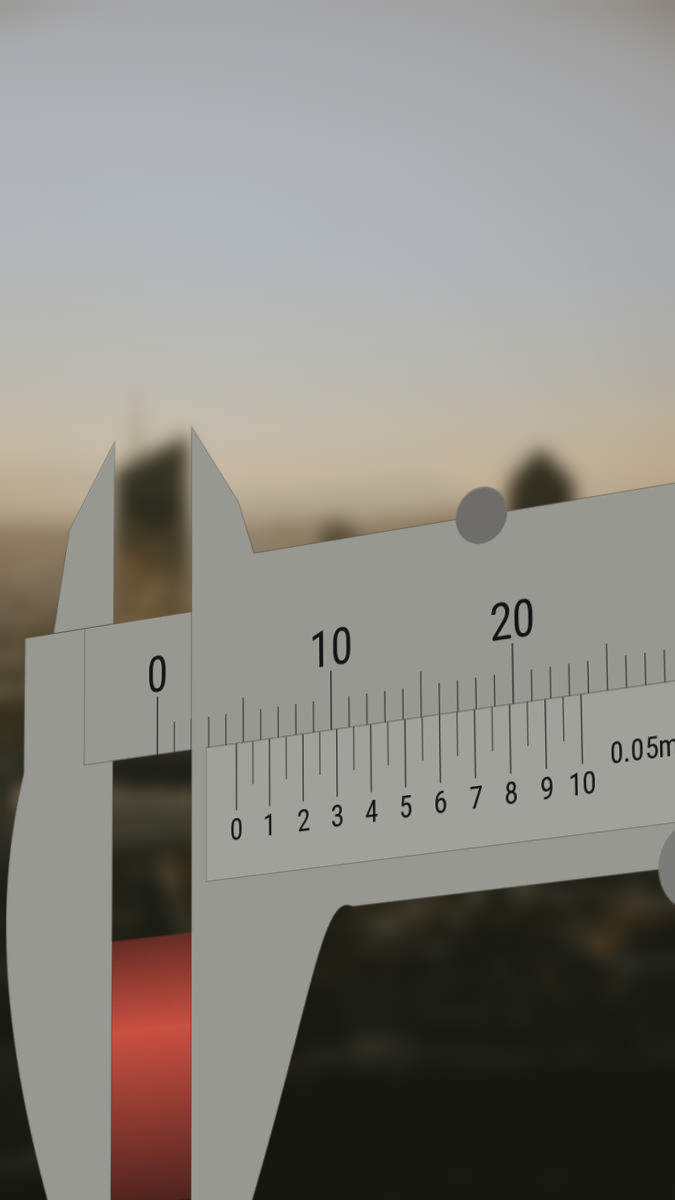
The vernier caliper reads mm 4.6
